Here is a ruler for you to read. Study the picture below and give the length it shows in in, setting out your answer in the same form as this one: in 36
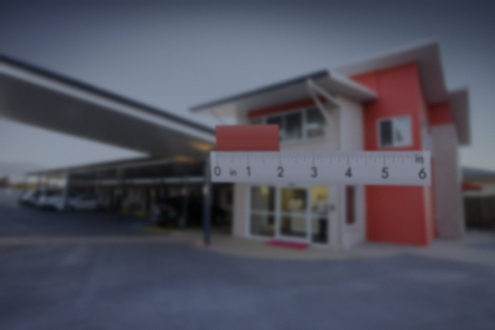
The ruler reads in 2
